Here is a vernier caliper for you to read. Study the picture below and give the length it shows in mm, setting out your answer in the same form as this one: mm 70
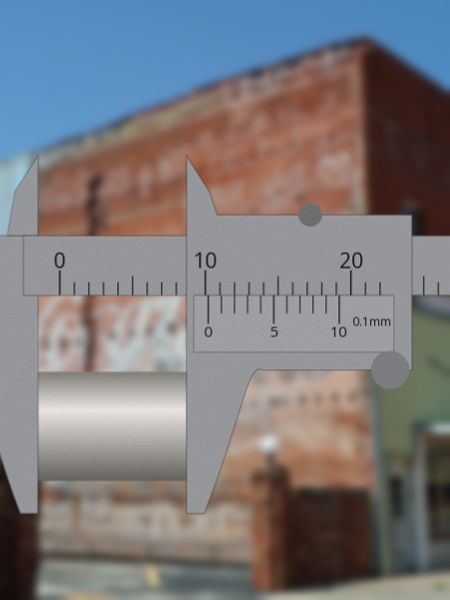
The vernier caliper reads mm 10.2
